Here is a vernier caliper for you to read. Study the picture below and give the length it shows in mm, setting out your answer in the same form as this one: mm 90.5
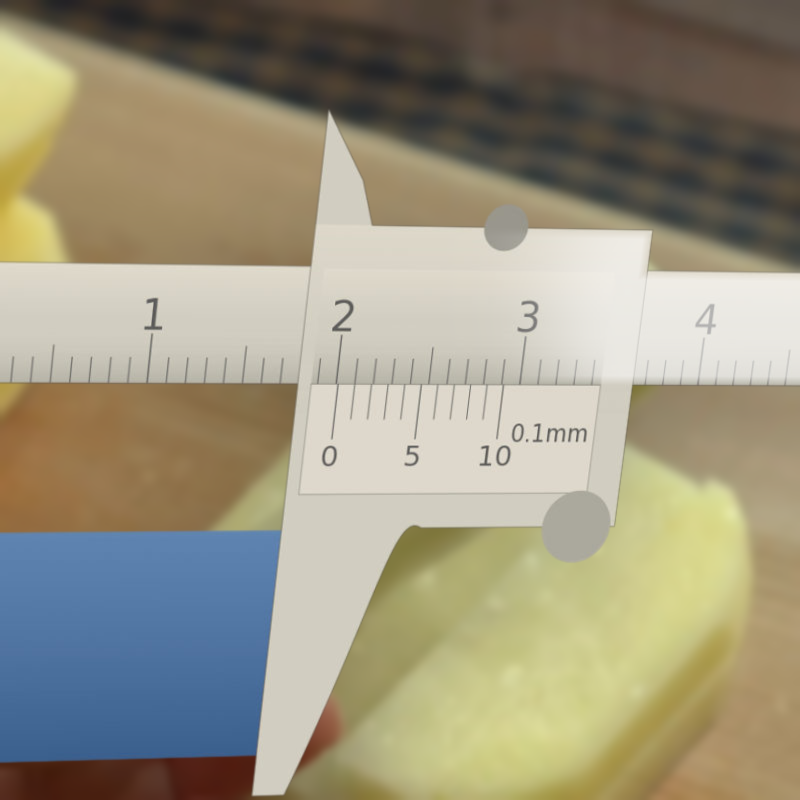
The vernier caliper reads mm 20.1
